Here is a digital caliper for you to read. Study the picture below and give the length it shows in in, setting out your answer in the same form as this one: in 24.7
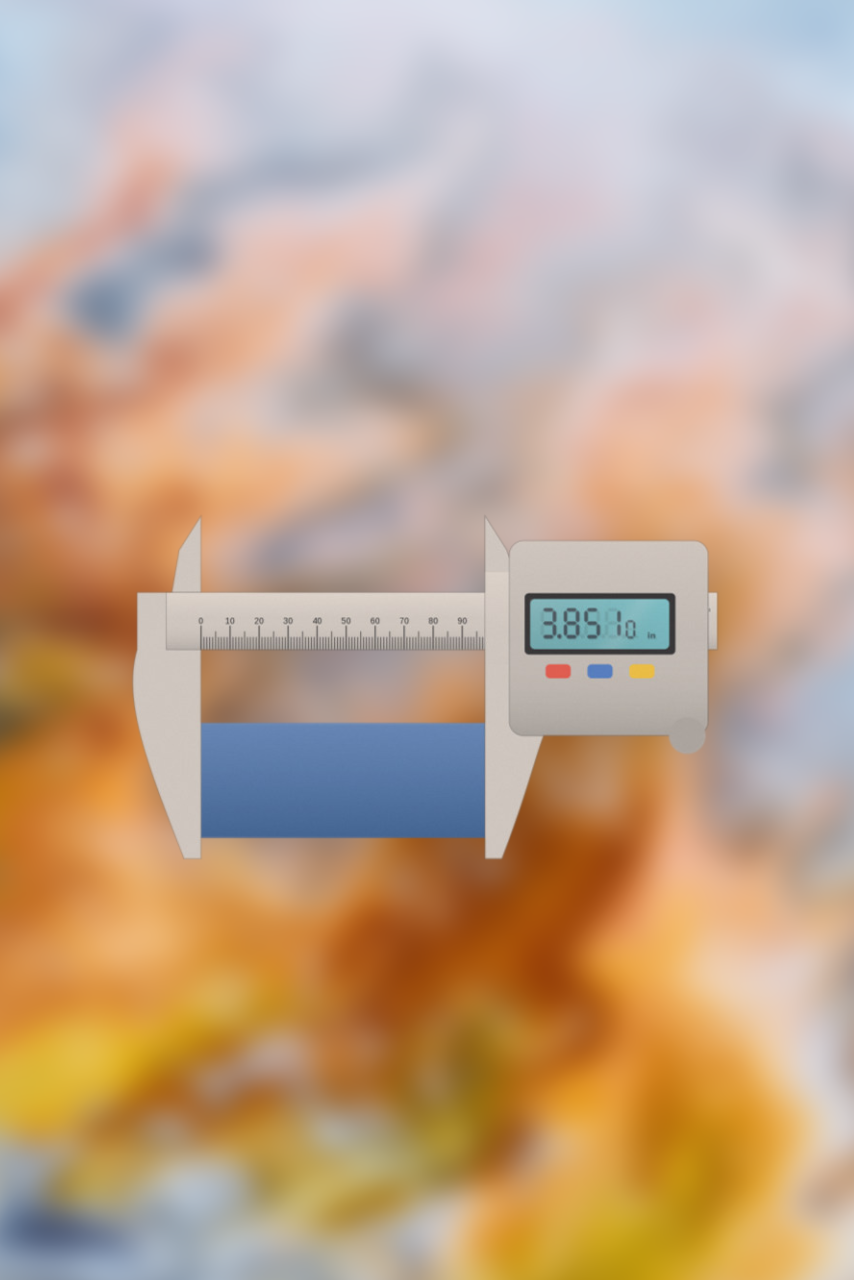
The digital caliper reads in 3.8510
